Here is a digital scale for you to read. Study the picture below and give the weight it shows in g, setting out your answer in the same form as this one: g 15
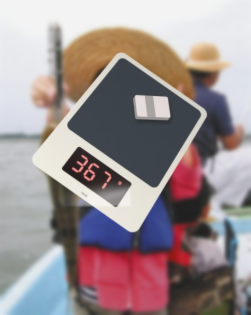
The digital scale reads g 367
